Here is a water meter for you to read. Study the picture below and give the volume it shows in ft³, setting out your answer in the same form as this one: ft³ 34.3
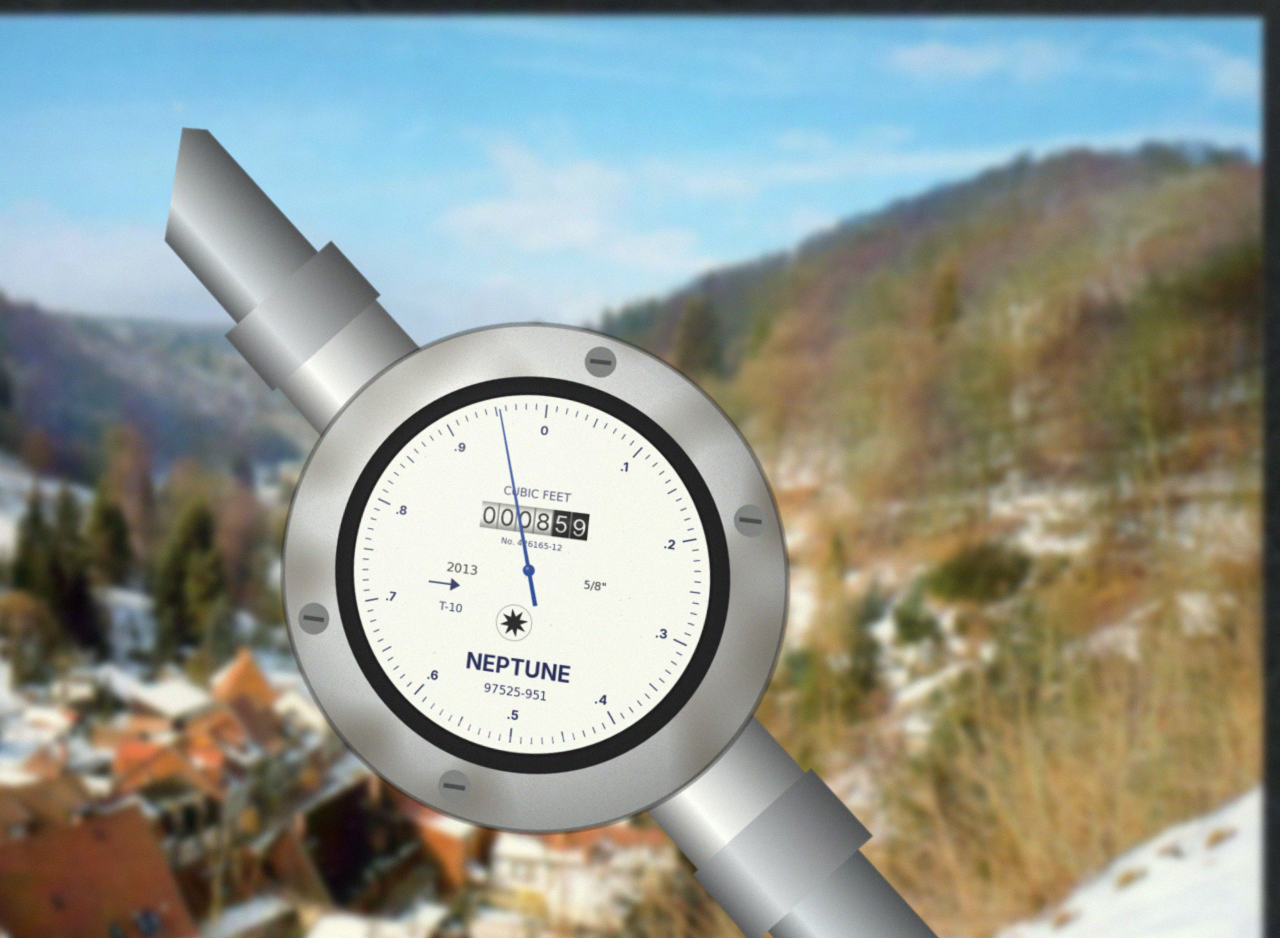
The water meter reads ft³ 858.95
